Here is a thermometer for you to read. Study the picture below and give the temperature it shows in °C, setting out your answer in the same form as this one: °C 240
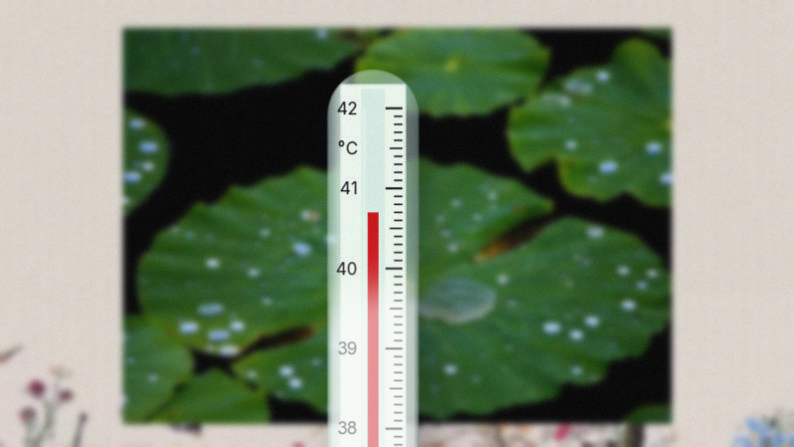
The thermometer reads °C 40.7
